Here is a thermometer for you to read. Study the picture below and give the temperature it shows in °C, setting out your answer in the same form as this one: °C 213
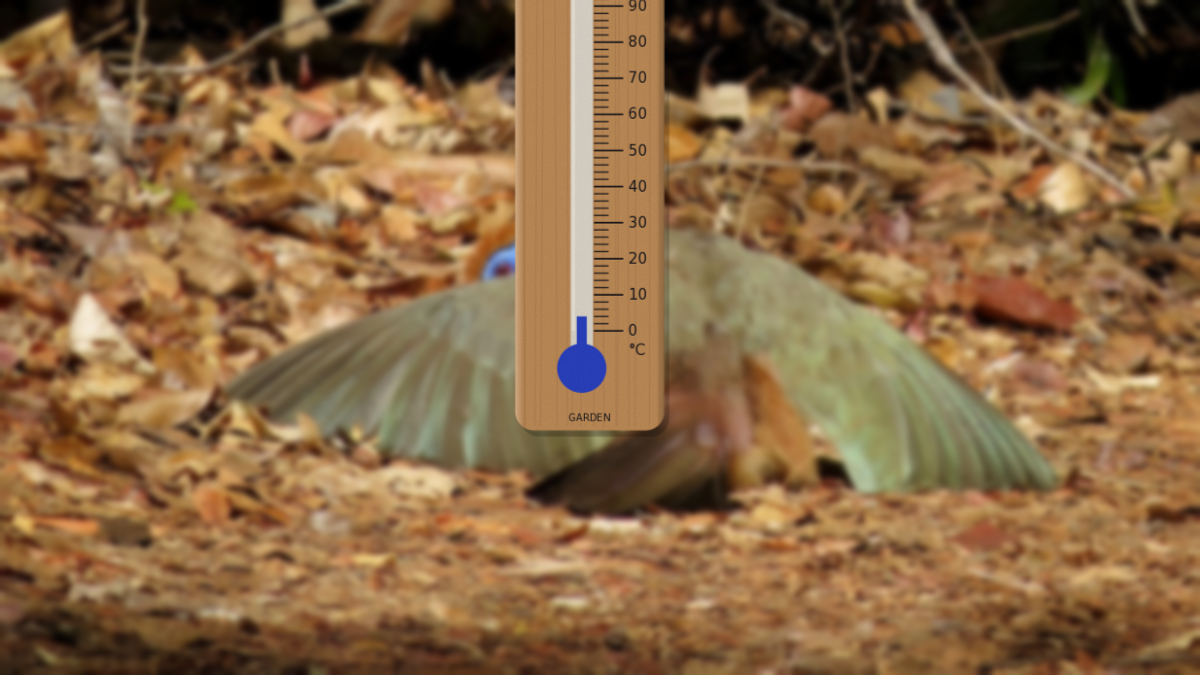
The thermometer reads °C 4
